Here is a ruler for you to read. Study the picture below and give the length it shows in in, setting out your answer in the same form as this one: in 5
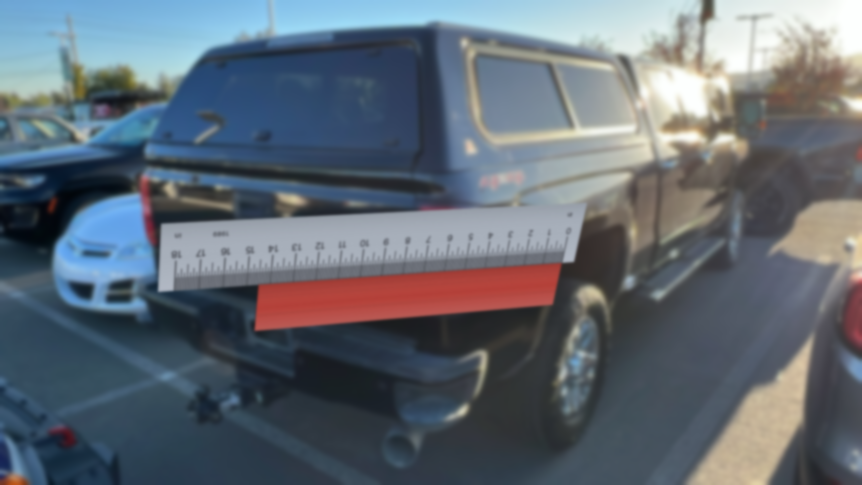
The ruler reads in 14.5
